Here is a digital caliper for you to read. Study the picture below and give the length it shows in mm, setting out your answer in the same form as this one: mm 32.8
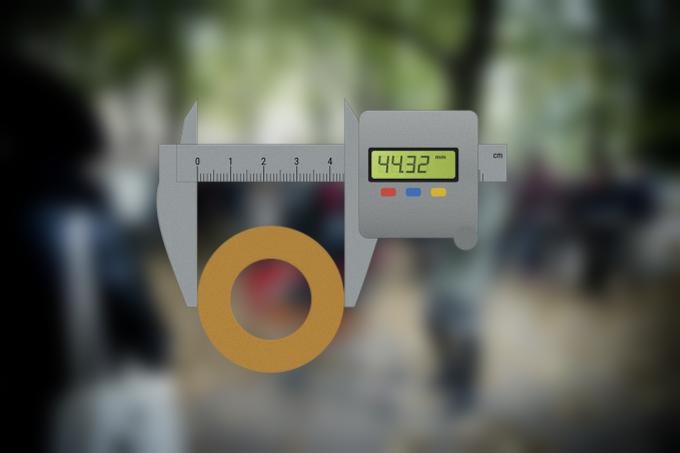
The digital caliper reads mm 44.32
